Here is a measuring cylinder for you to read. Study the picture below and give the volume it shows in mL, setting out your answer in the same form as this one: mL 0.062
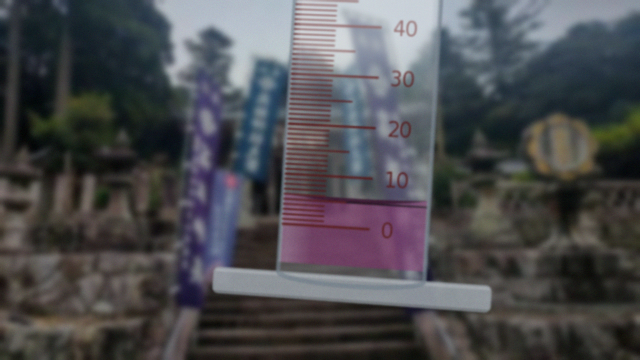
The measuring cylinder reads mL 5
